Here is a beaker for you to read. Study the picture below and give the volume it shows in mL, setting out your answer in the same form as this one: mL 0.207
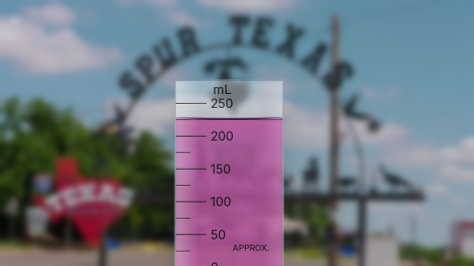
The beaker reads mL 225
